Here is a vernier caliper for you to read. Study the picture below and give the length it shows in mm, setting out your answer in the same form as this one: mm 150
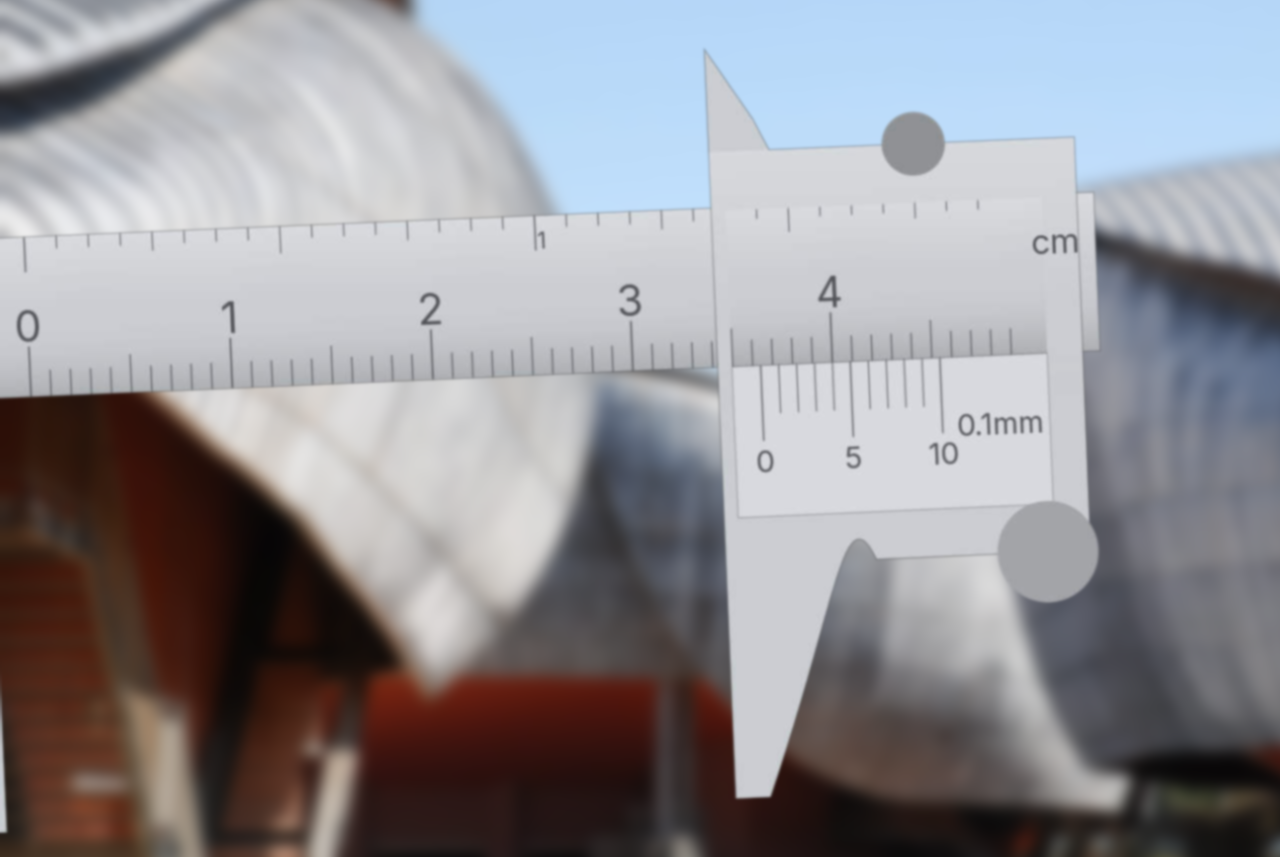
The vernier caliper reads mm 36.4
